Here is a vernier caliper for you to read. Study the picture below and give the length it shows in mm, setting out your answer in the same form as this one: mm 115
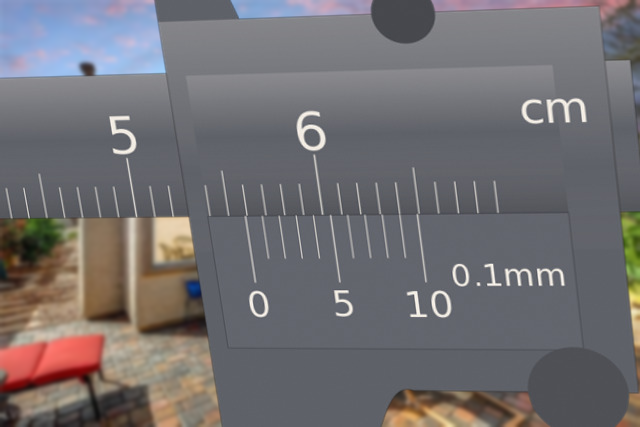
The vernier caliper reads mm 55.9
